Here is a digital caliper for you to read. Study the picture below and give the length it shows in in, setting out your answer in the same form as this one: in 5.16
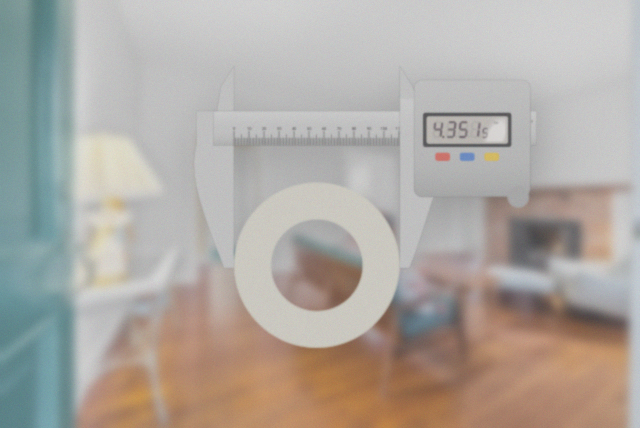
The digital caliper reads in 4.3515
